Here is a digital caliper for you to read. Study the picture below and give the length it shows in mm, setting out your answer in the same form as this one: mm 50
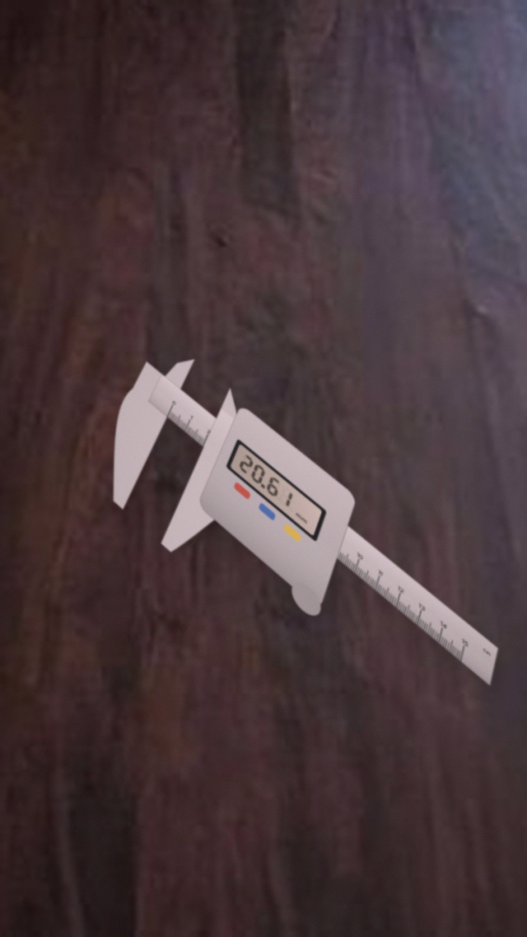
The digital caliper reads mm 20.61
